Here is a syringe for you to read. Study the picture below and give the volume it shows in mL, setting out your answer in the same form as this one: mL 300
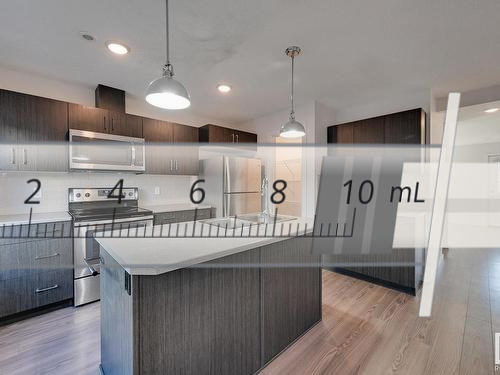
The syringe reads mL 9
